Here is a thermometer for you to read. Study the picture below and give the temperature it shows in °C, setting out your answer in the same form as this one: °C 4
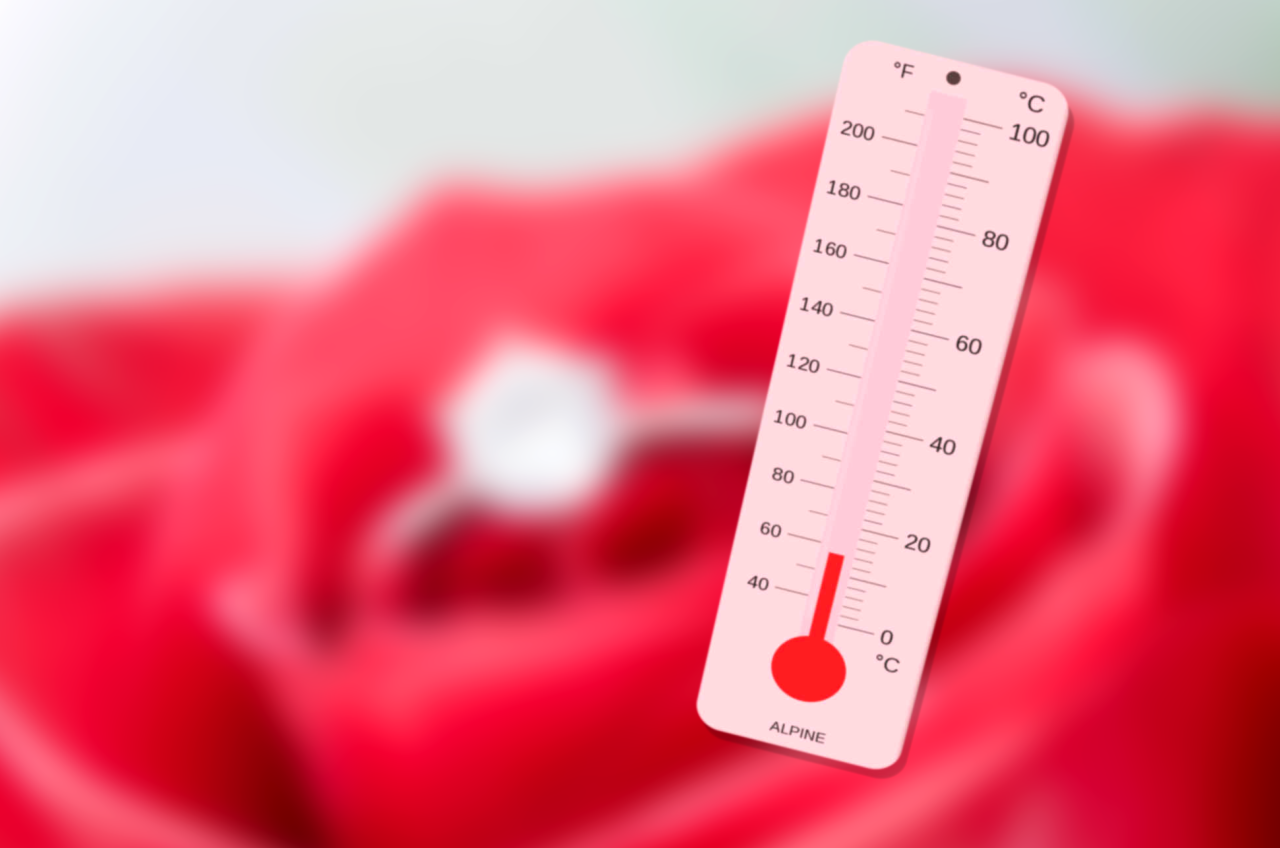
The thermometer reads °C 14
